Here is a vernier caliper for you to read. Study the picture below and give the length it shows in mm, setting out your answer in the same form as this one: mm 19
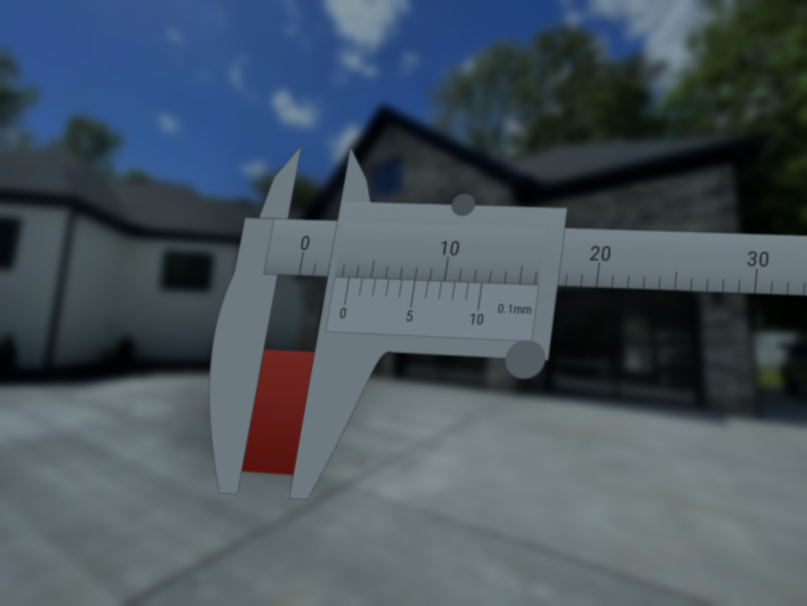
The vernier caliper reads mm 3.5
